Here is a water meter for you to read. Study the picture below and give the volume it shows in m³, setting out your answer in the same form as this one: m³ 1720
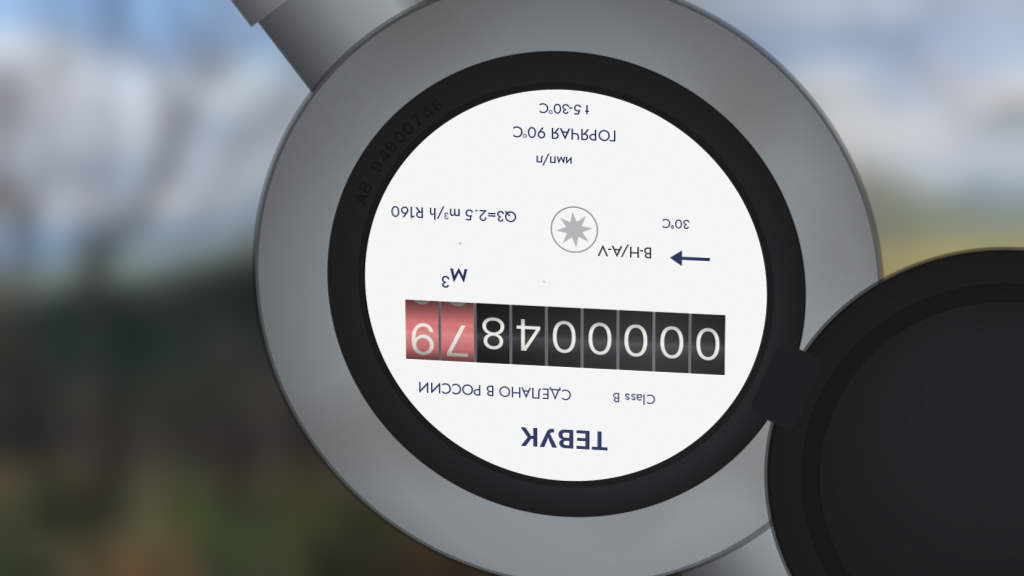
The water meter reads m³ 48.79
